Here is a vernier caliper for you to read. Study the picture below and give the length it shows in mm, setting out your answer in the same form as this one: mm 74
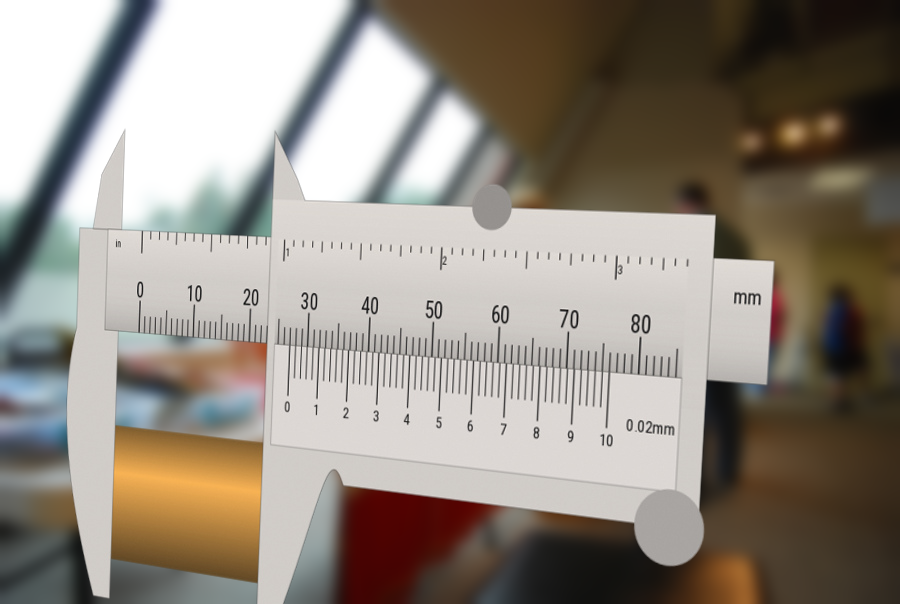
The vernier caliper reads mm 27.0
